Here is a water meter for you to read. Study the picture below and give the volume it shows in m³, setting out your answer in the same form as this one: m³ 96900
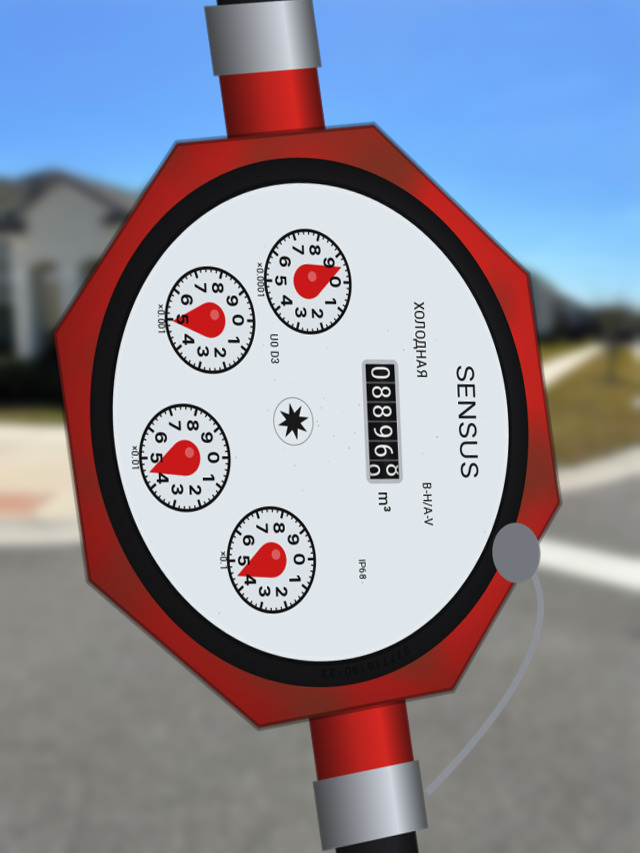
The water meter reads m³ 88968.4449
